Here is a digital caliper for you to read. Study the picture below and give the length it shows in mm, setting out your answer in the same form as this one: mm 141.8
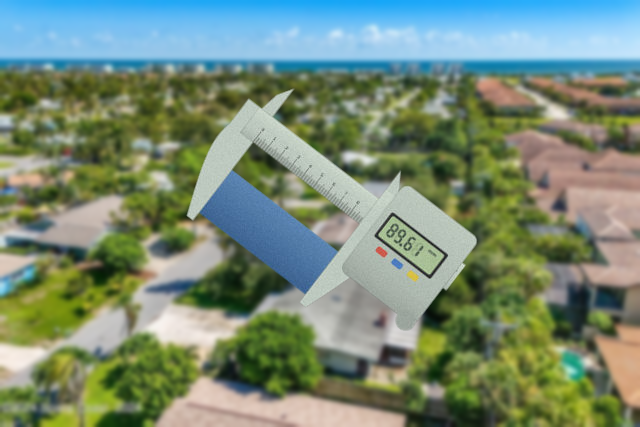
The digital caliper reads mm 89.61
